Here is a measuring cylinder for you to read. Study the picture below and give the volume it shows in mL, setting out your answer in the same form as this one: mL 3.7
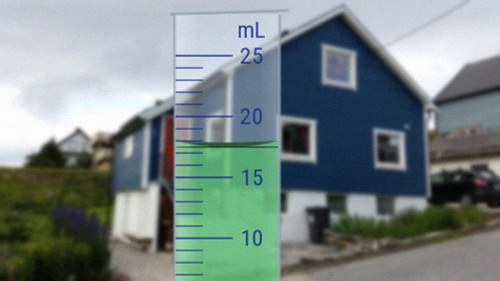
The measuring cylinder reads mL 17.5
